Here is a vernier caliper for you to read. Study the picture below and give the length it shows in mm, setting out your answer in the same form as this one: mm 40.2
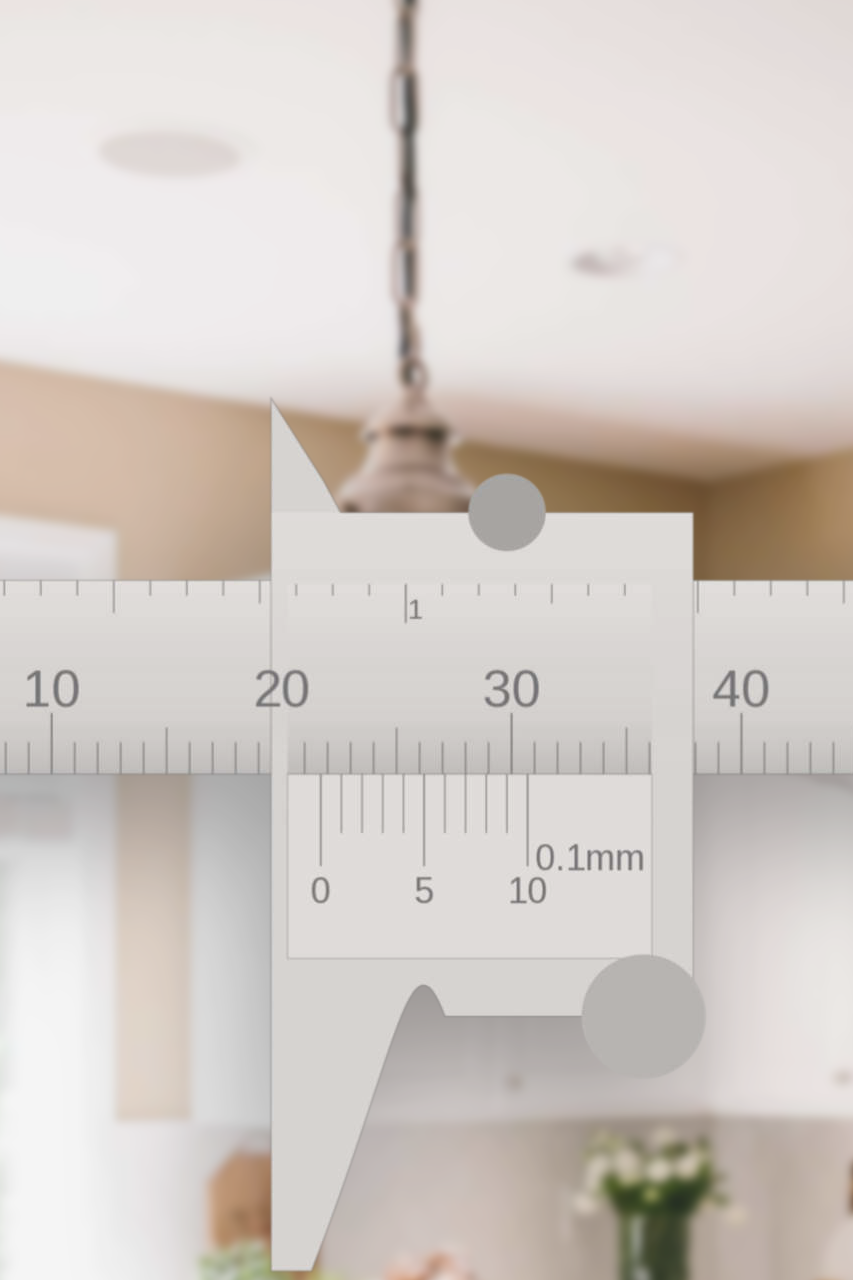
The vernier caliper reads mm 21.7
